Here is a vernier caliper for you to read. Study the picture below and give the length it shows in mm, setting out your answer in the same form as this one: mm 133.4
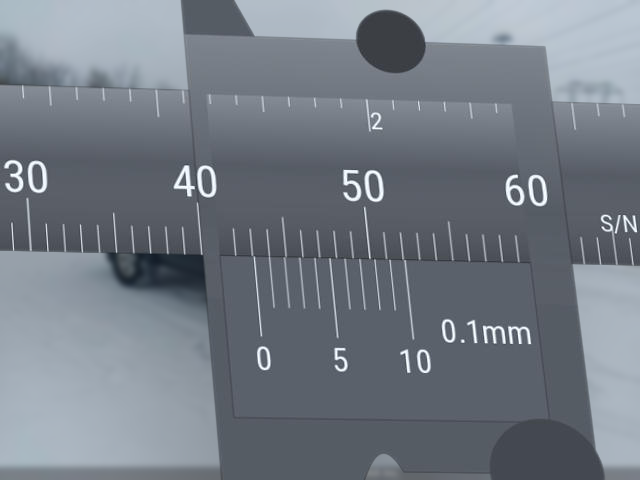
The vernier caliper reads mm 43.1
